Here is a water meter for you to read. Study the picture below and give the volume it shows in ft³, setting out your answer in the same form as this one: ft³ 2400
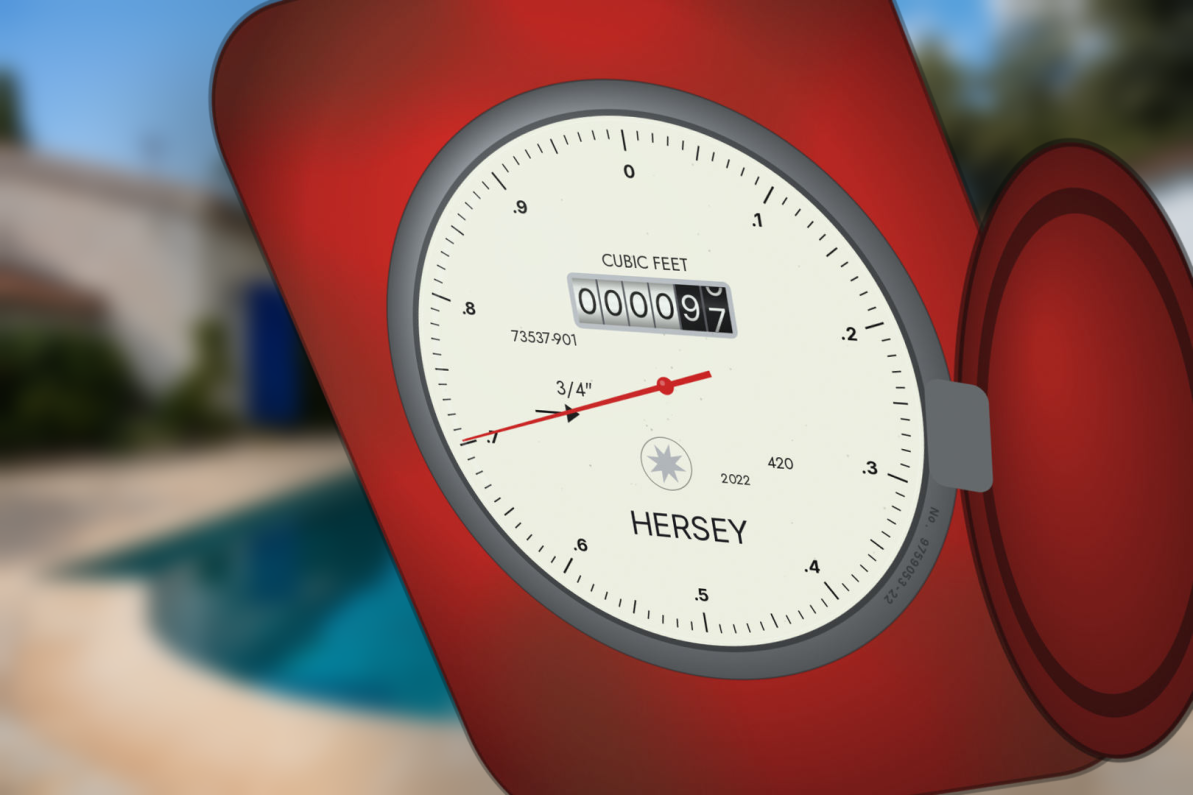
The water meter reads ft³ 96.70
